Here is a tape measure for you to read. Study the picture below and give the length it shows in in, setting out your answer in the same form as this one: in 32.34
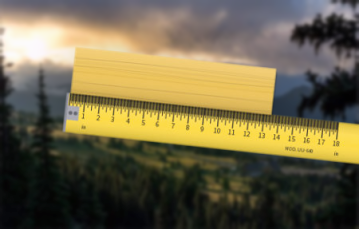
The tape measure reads in 13.5
